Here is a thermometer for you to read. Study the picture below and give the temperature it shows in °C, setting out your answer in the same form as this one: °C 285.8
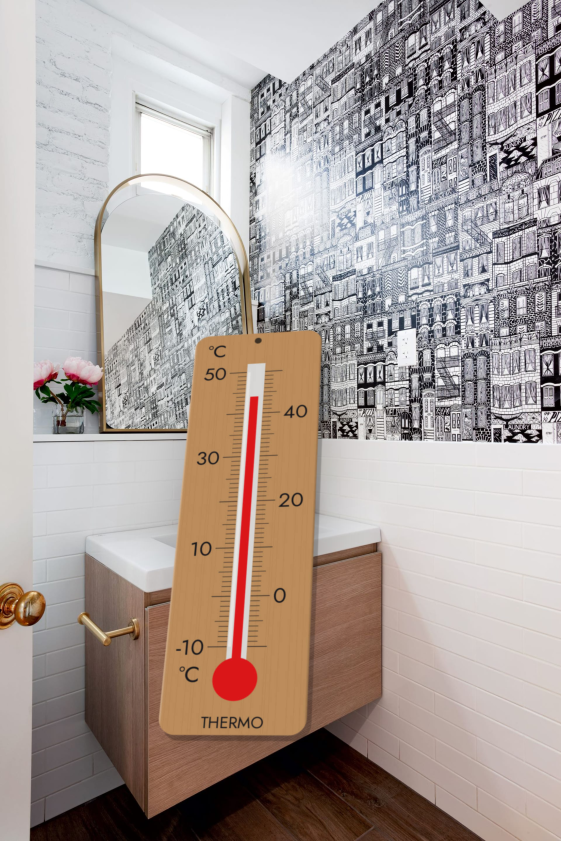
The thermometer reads °C 44
